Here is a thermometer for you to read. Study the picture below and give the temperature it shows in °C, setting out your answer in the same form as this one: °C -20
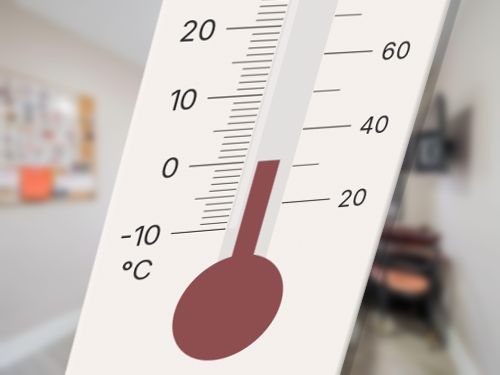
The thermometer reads °C 0
